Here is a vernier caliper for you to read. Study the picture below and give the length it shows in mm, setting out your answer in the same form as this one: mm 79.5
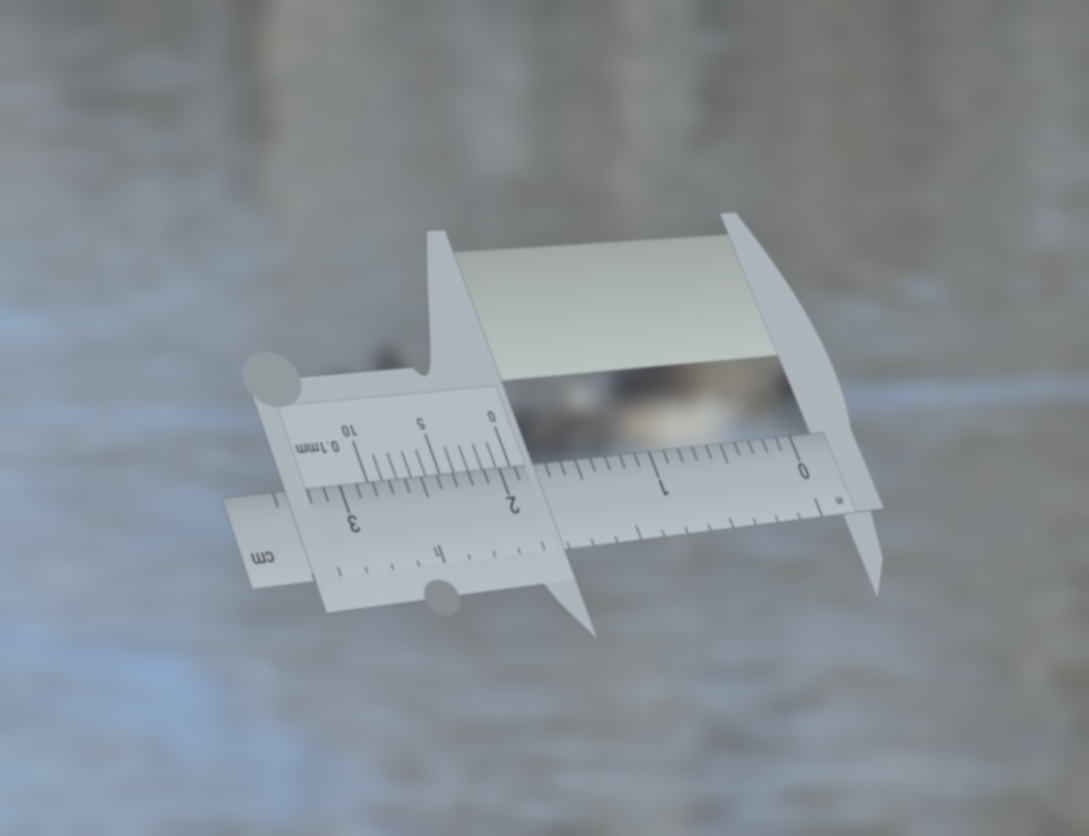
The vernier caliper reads mm 19.3
